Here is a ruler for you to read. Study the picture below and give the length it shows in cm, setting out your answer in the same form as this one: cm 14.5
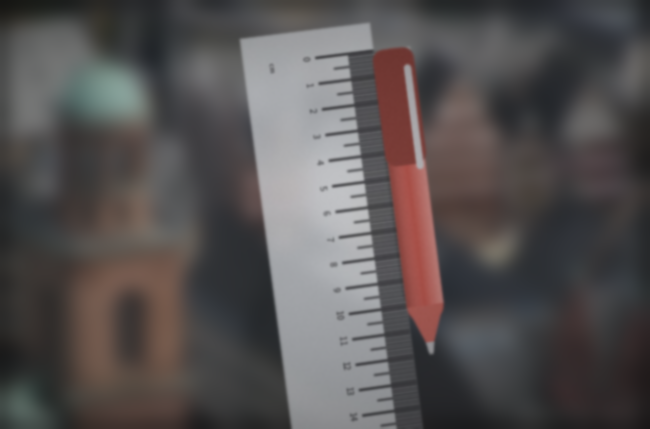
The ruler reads cm 12
